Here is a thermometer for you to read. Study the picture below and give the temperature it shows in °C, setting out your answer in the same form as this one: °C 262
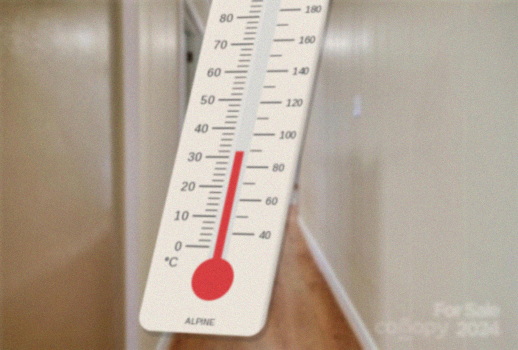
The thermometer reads °C 32
